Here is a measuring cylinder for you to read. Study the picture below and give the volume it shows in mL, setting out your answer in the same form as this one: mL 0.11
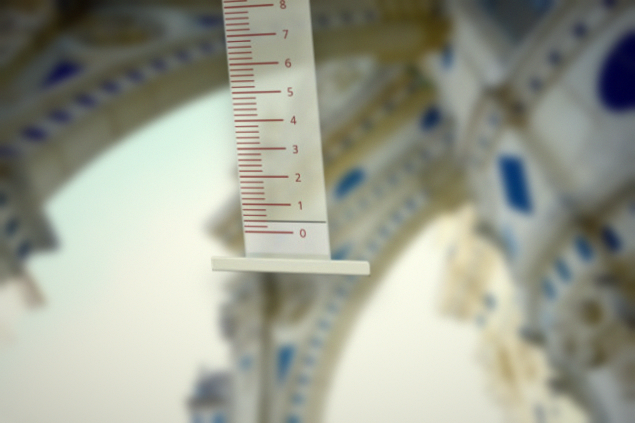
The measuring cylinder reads mL 0.4
